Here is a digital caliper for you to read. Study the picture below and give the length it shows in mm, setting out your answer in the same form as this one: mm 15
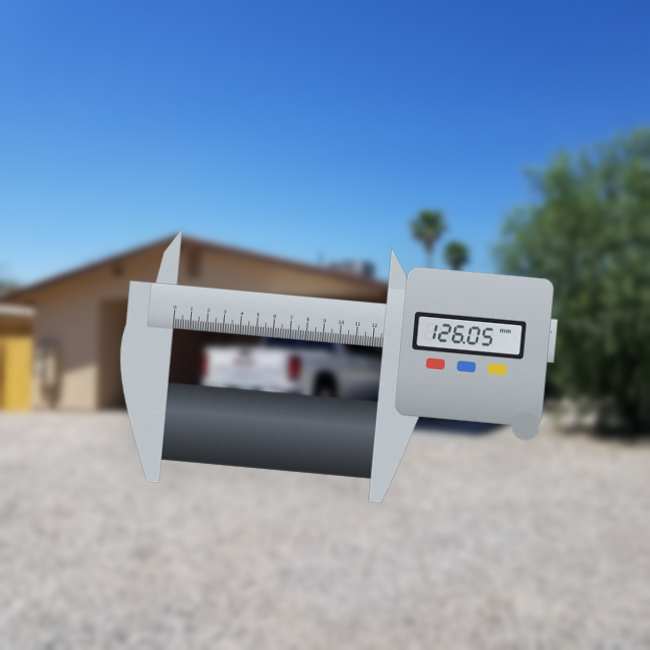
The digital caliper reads mm 126.05
